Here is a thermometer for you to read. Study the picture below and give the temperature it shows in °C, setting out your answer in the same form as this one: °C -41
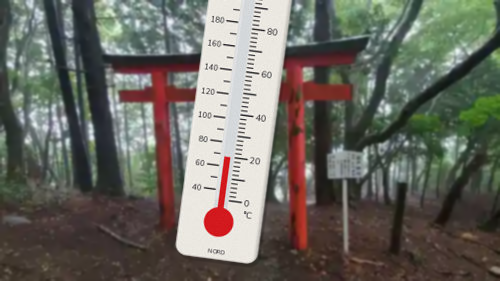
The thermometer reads °C 20
